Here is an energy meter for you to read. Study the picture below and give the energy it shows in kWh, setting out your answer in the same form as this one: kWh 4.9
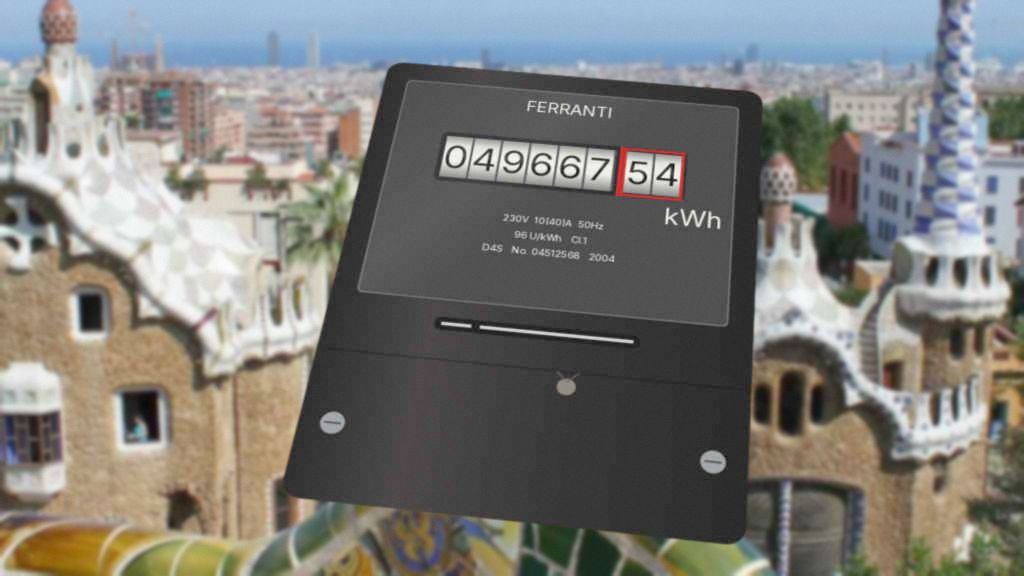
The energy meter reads kWh 49667.54
